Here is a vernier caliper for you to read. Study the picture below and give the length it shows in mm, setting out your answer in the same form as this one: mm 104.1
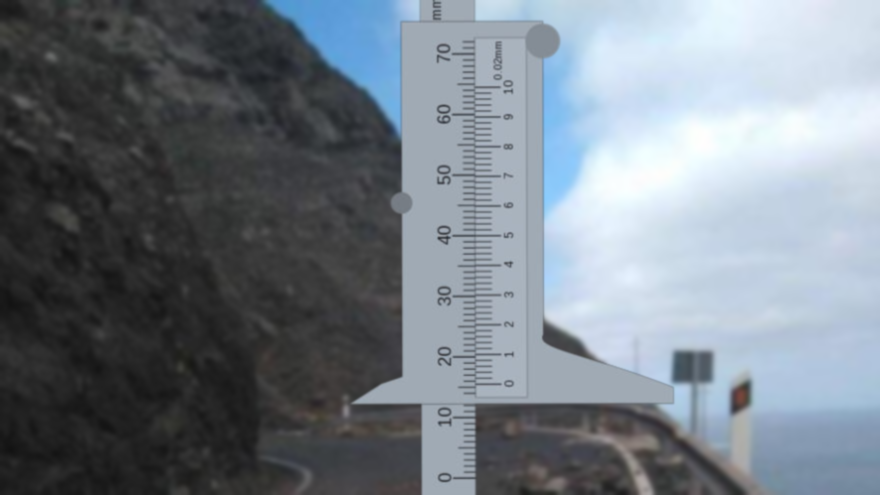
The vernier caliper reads mm 15.5
